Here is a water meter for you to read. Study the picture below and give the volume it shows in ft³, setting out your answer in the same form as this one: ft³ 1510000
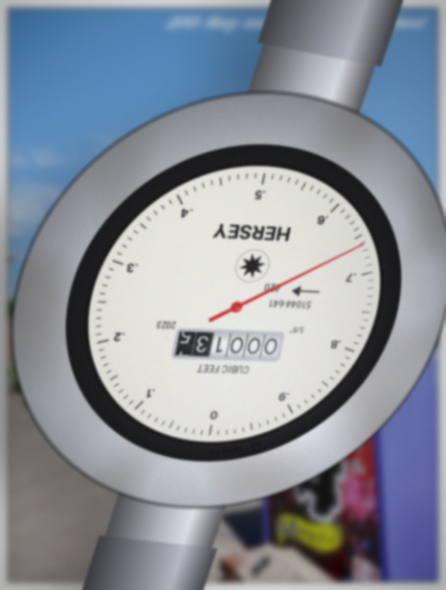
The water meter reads ft³ 134.66
